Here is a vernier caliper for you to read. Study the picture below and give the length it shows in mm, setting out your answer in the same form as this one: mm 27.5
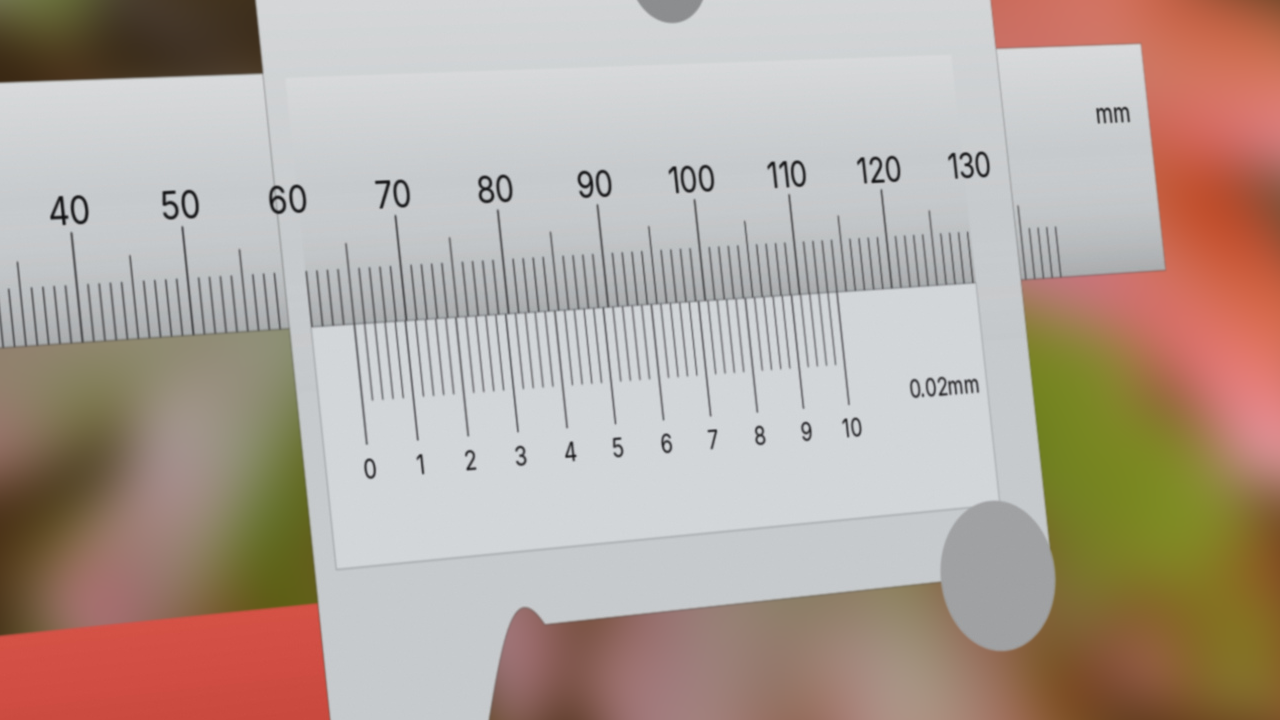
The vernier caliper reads mm 65.0
